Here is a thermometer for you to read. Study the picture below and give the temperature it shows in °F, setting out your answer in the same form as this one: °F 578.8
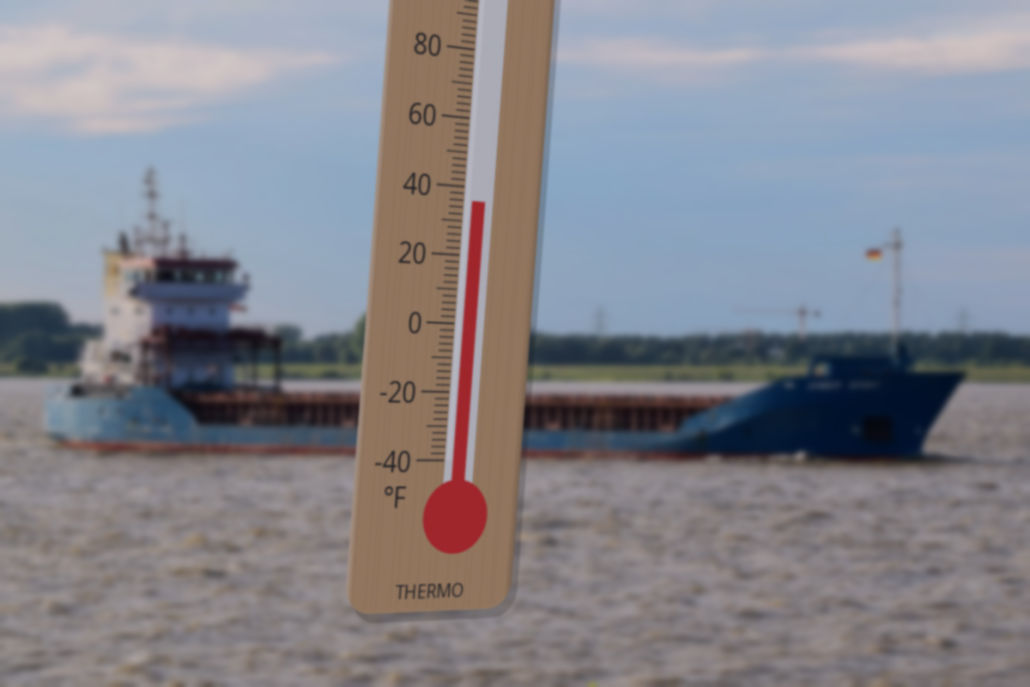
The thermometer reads °F 36
